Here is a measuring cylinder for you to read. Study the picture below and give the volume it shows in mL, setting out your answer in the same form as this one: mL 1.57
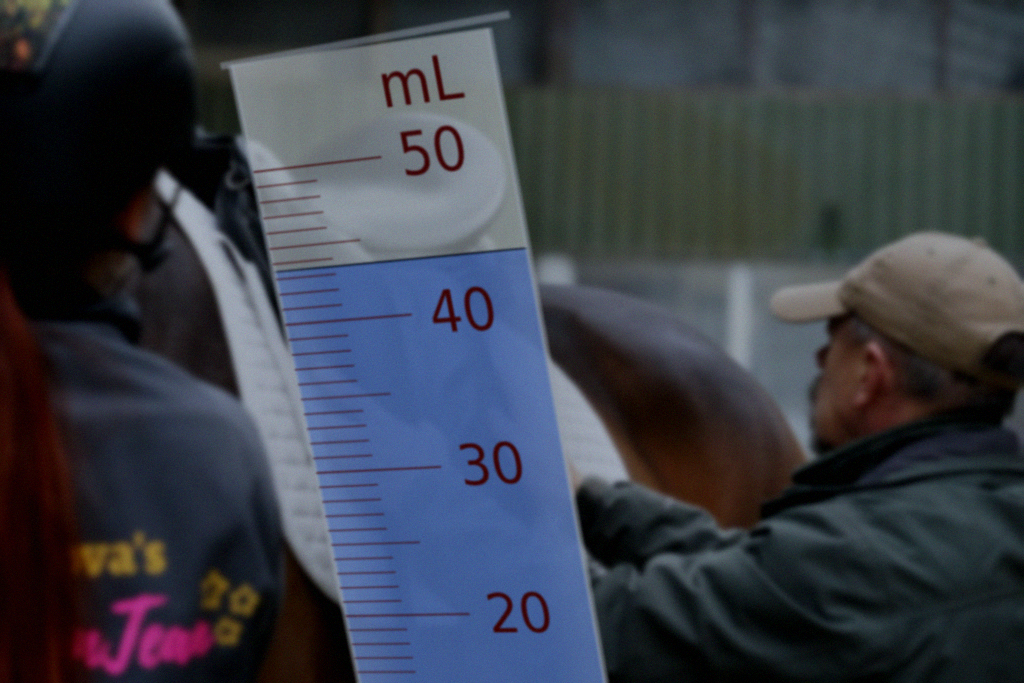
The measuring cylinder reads mL 43.5
